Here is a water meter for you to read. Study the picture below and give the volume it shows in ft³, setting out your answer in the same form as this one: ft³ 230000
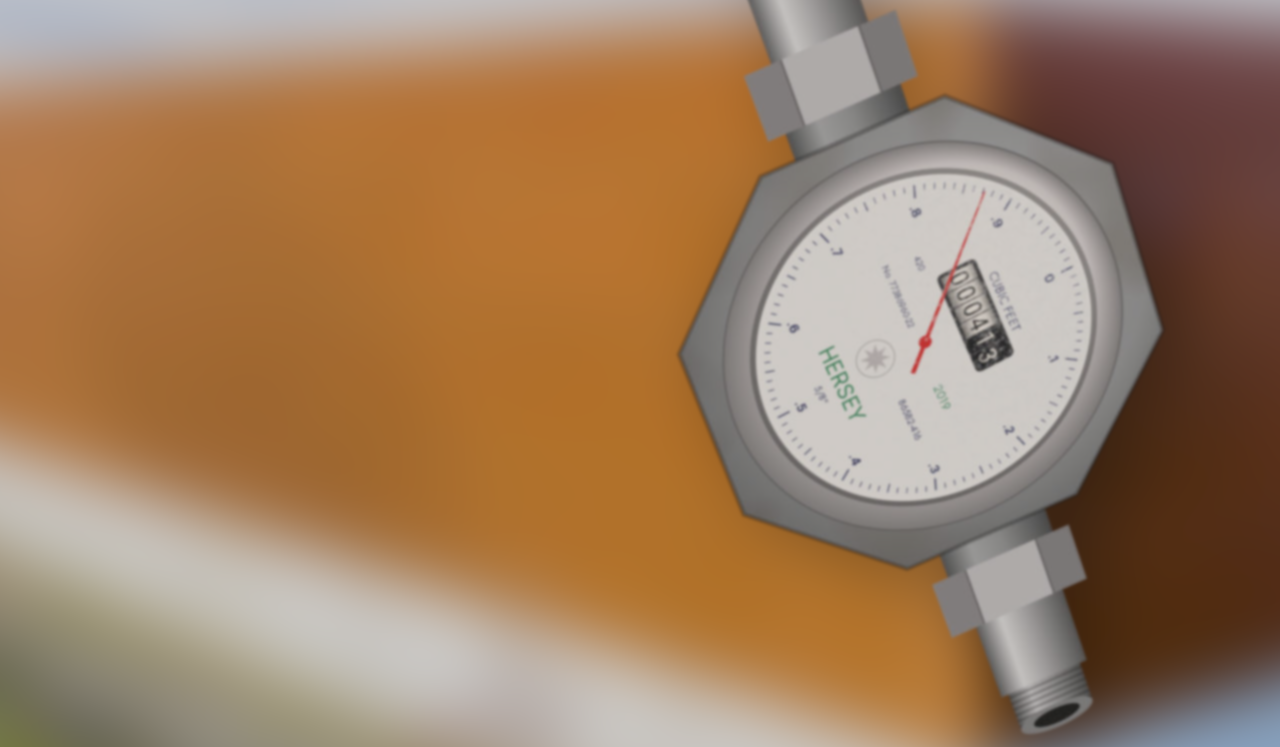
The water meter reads ft³ 412.87
